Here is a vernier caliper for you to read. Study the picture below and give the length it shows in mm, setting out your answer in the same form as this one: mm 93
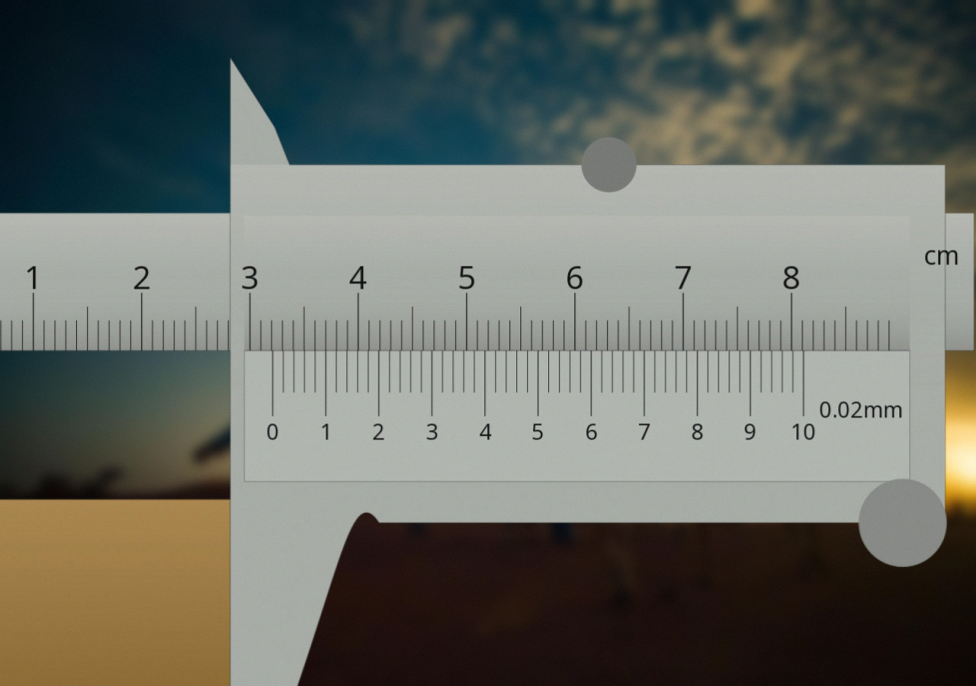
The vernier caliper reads mm 32.1
